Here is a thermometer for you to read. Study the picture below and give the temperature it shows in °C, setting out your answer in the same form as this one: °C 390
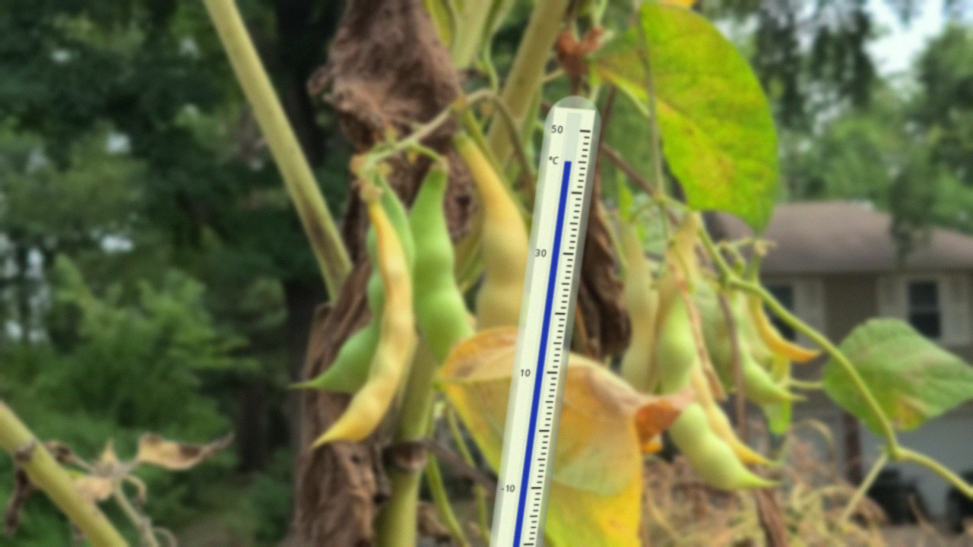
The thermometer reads °C 45
